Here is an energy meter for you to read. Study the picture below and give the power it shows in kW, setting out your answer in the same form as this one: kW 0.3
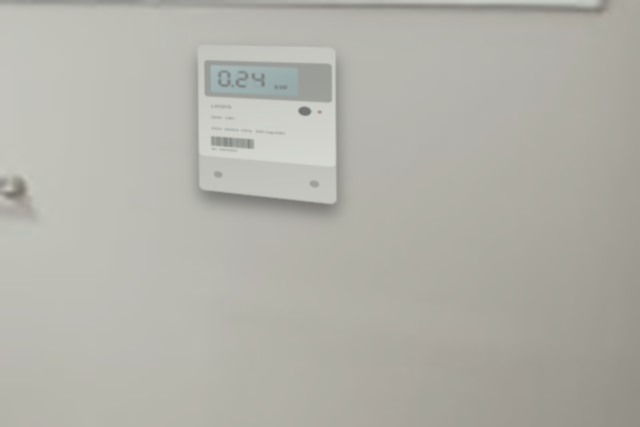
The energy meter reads kW 0.24
